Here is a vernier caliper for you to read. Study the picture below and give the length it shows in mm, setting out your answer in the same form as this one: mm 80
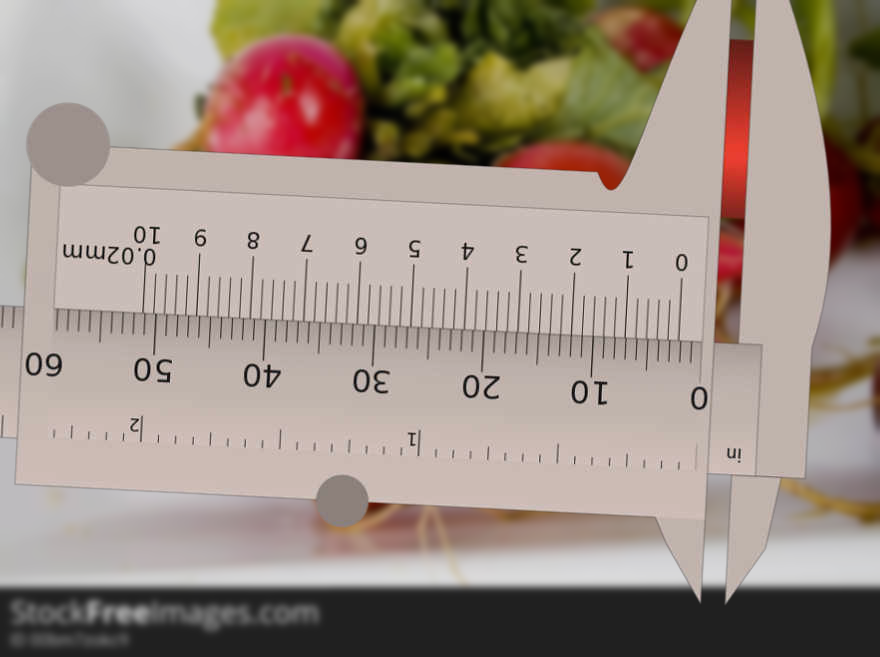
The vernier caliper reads mm 2.2
